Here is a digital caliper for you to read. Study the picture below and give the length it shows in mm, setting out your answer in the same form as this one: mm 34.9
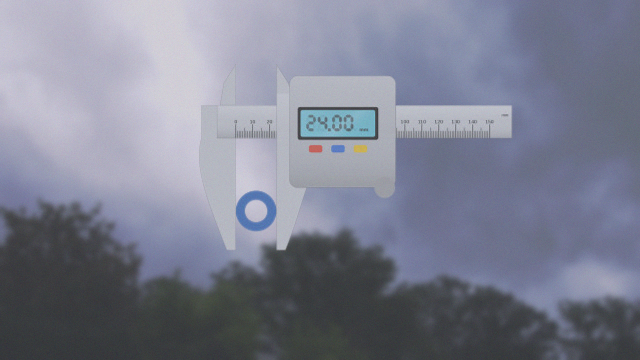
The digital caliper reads mm 24.00
